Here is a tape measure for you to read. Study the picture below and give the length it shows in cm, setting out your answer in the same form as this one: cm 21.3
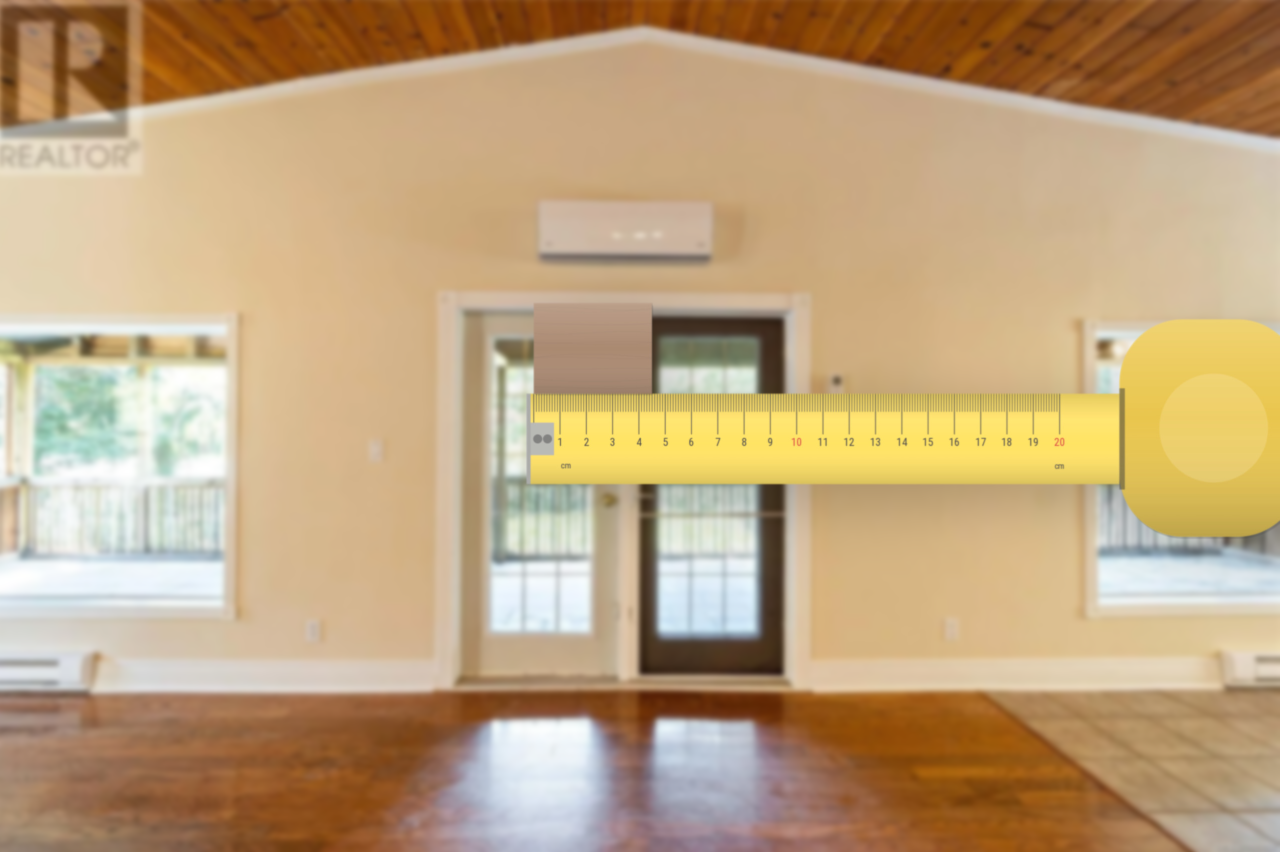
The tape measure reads cm 4.5
